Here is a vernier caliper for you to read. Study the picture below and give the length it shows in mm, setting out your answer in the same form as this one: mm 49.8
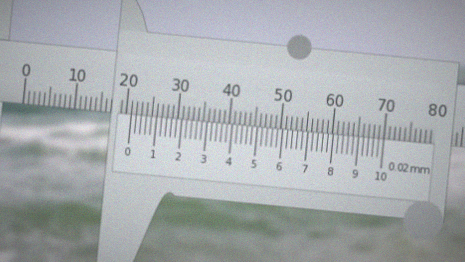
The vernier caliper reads mm 21.0
